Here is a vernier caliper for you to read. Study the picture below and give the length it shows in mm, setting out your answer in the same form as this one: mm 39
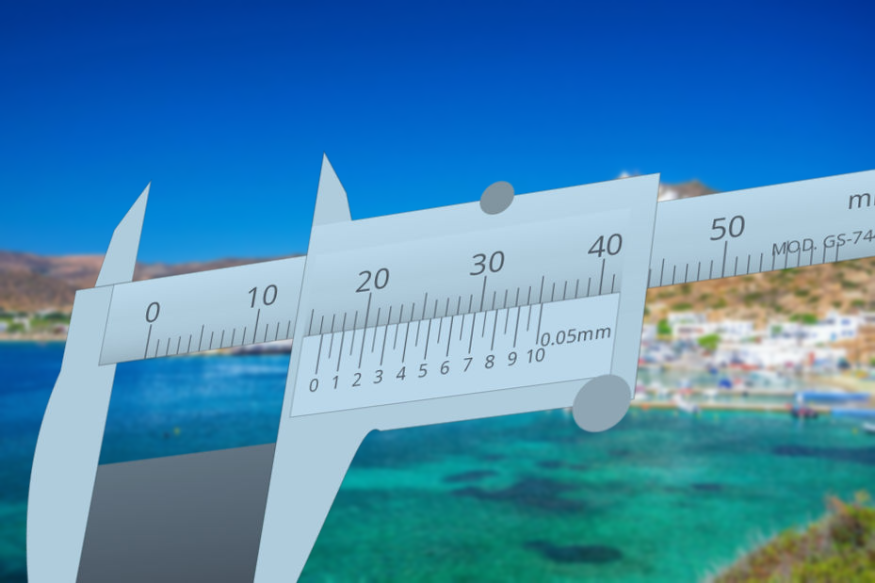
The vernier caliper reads mm 16.2
